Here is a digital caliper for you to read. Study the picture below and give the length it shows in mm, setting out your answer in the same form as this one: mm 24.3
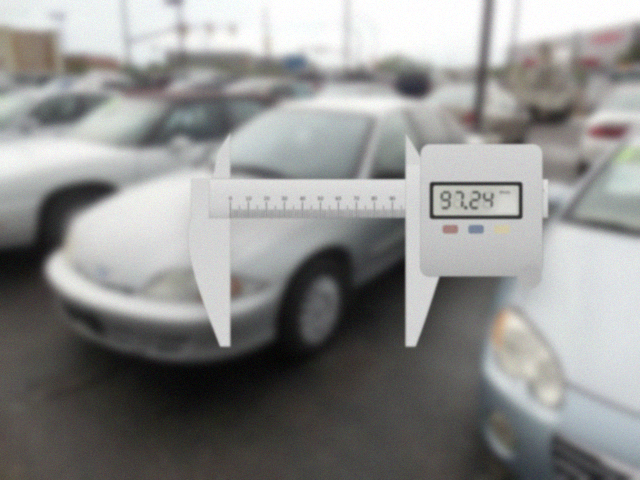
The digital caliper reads mm 97.24
